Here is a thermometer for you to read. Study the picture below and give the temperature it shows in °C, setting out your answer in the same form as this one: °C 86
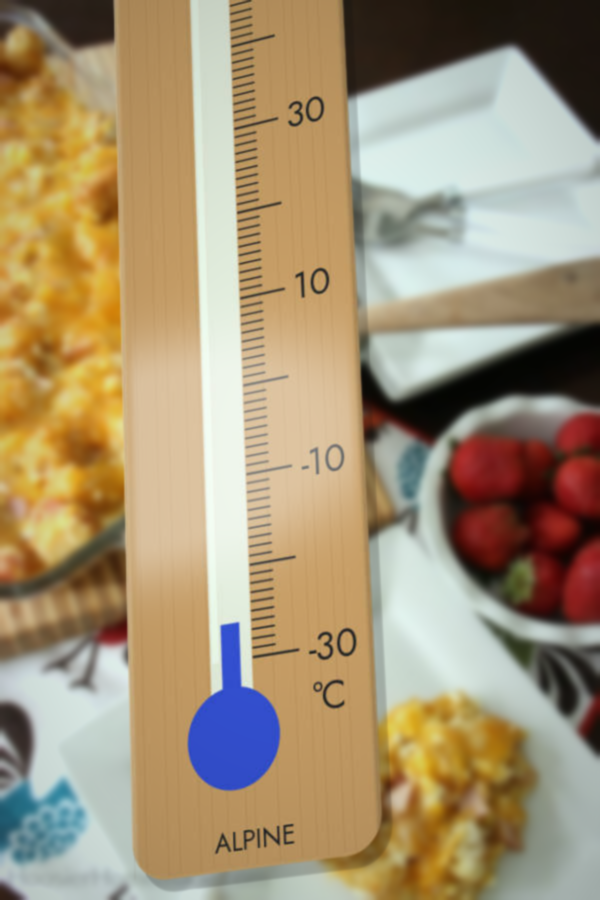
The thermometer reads °C -26
